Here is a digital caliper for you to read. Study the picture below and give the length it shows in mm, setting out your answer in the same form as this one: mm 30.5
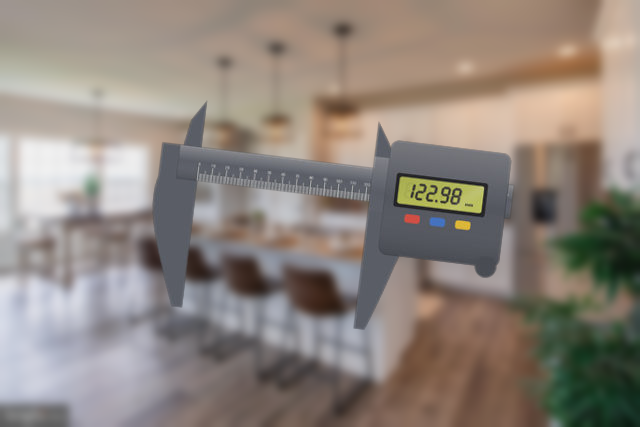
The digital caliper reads mm 122.98
